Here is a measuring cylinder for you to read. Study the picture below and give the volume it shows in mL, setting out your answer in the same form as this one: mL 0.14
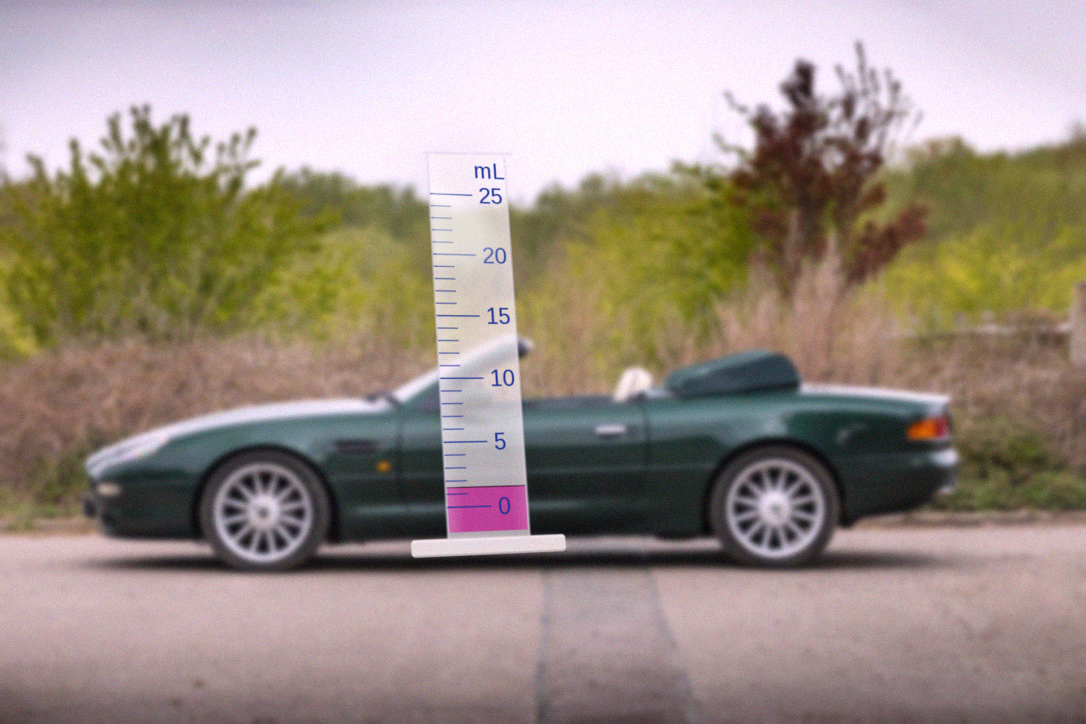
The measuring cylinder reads mL 1.5
